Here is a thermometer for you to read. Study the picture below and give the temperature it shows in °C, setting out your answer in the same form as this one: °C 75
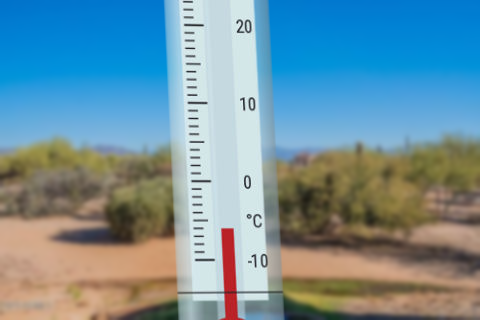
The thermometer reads °C -6
